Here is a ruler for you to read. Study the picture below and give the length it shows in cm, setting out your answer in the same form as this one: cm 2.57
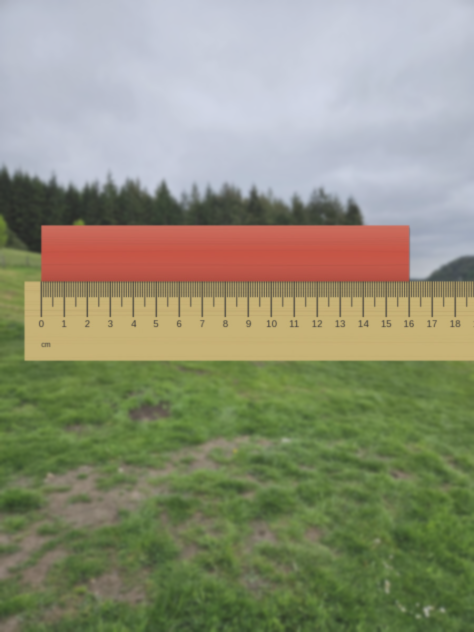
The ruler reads cm 16
